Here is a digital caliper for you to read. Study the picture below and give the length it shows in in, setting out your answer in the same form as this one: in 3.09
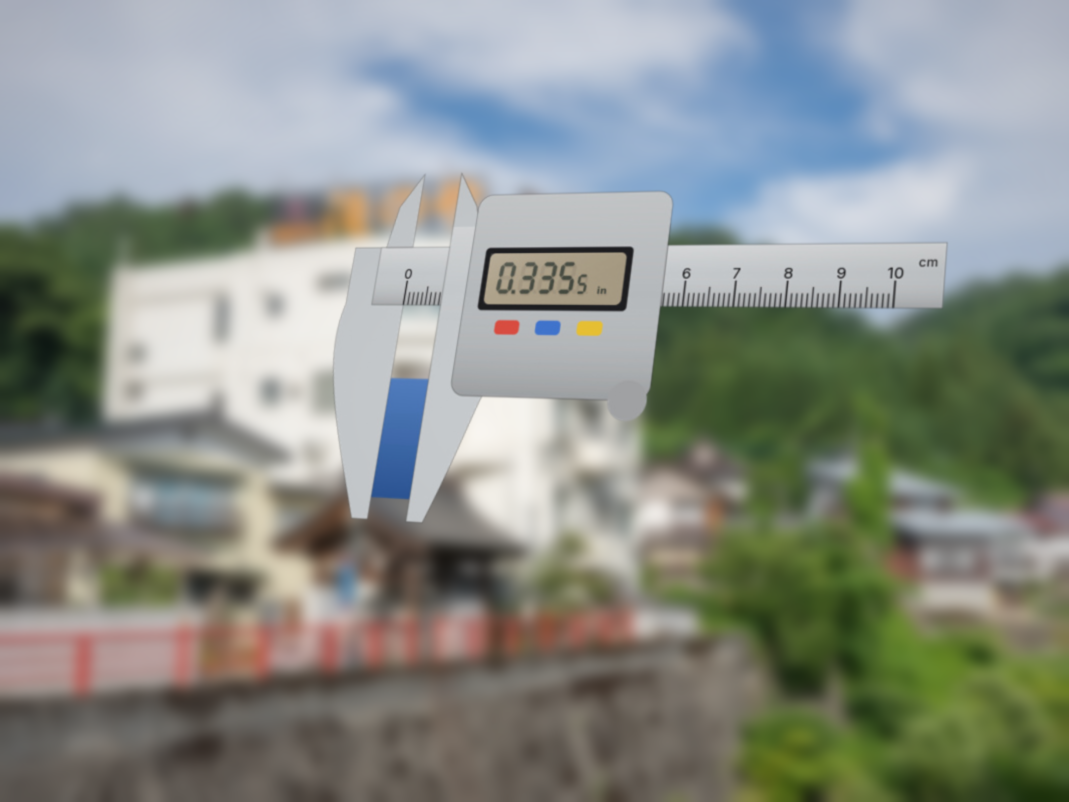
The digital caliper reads in 0.3355
